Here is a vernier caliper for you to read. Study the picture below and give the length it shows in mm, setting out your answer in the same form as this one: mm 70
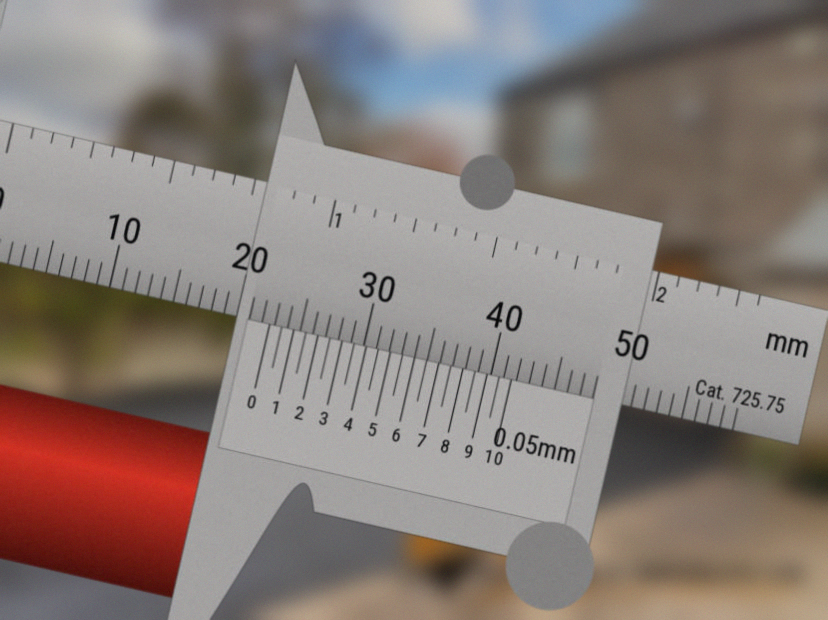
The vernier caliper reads mm 22.6
